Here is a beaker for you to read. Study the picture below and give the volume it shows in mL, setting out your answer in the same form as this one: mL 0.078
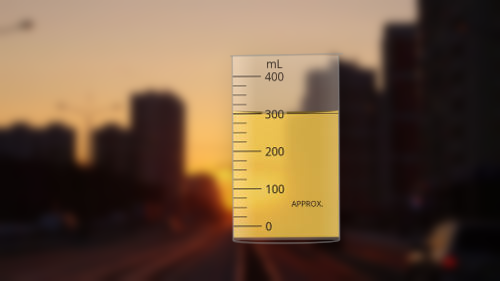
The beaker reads mL 300
